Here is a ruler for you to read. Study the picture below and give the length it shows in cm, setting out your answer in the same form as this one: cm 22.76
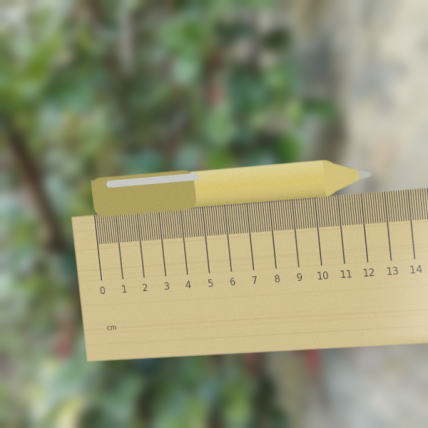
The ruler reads cm 12.5
